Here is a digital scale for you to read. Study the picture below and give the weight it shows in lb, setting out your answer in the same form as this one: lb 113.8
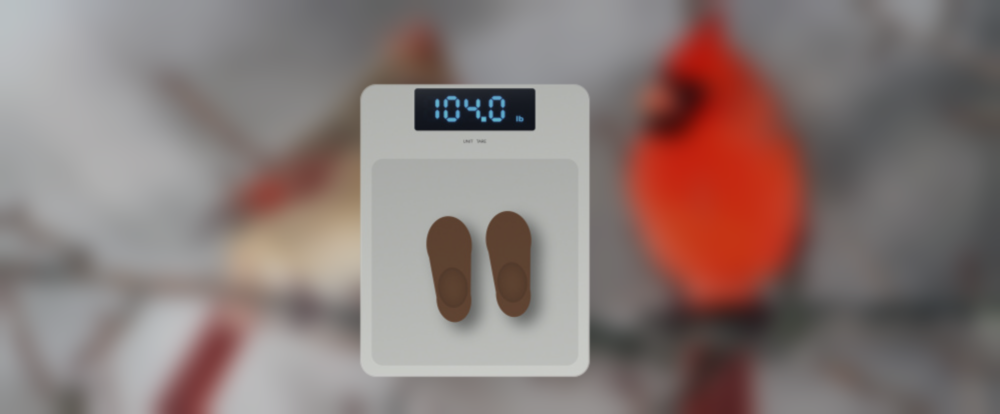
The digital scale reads lb 104.0
